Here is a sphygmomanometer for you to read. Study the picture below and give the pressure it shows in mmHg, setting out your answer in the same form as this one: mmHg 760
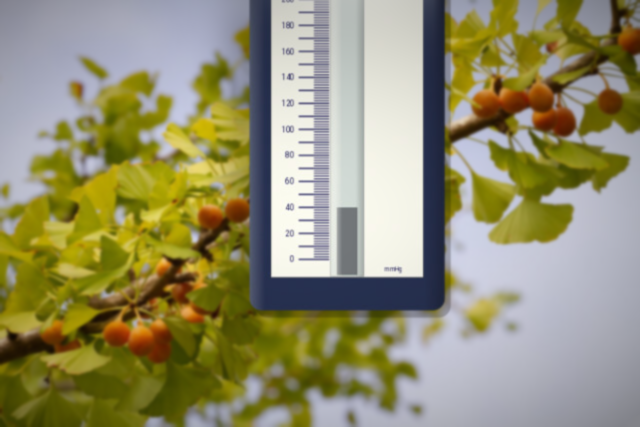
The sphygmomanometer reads mmHg 40
